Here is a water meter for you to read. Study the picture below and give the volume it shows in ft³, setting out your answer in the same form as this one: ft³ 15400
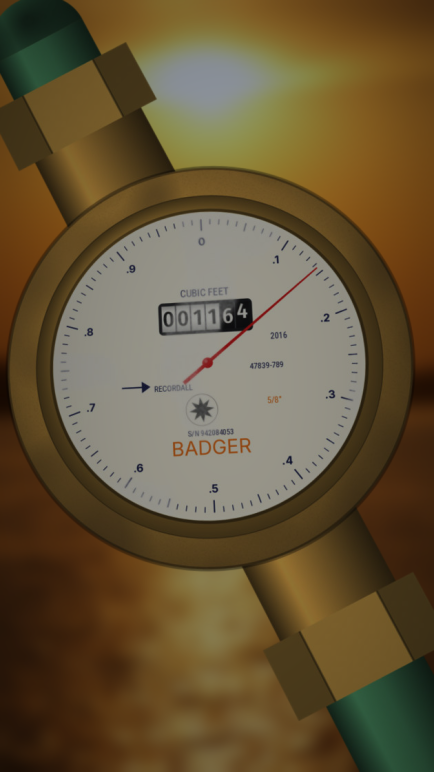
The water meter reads ft³ 1164.14
